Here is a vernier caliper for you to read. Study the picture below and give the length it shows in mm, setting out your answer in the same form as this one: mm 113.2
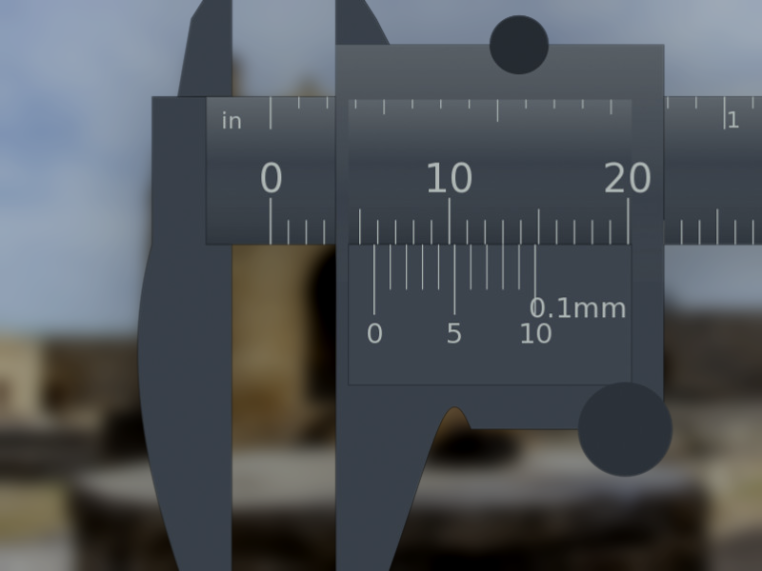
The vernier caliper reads mm 5.8
